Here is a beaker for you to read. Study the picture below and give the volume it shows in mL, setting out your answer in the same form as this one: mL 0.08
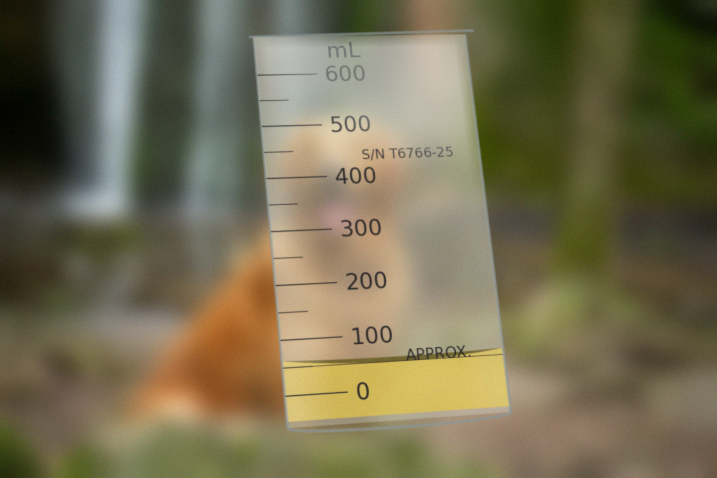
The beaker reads mL 50
